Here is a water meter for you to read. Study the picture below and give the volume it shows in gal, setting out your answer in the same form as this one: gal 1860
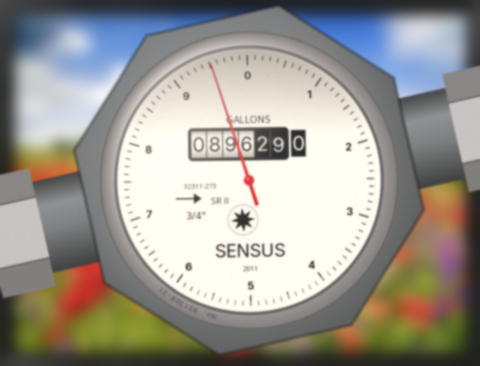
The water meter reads gal 896289.5
